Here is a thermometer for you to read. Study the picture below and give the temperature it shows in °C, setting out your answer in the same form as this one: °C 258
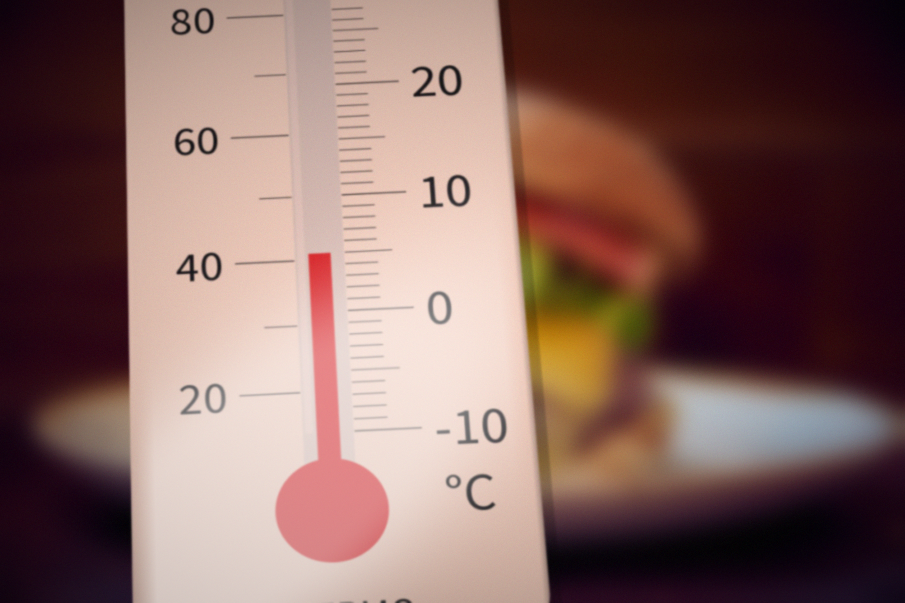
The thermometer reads °C 5
